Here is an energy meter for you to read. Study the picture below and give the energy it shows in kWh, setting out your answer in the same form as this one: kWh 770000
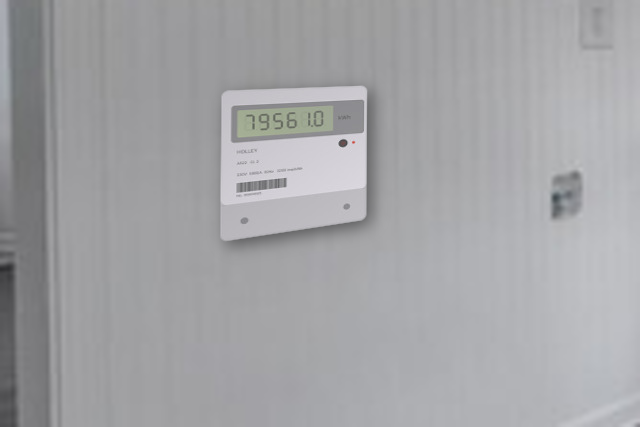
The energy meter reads kWh 79561.0
